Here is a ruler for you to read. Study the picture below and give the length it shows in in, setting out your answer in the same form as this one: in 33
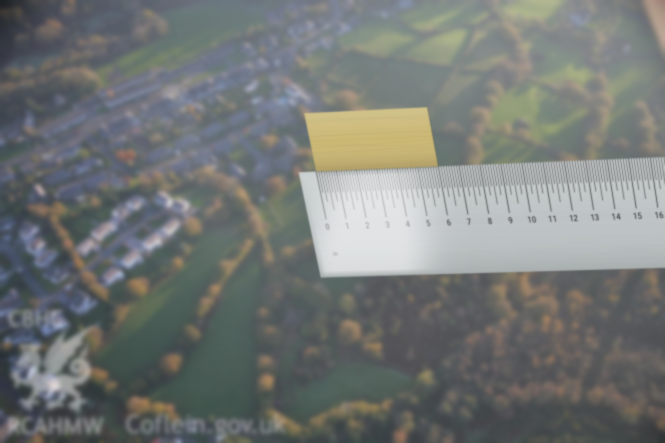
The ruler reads in 6
